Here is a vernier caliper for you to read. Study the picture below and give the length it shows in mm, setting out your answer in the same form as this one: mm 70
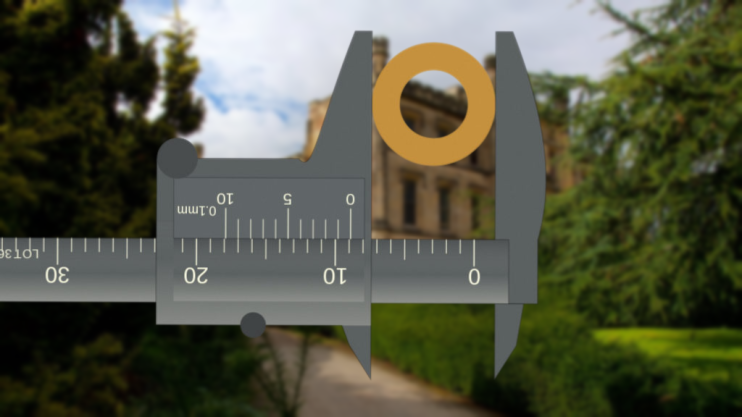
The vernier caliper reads mm 8.9
